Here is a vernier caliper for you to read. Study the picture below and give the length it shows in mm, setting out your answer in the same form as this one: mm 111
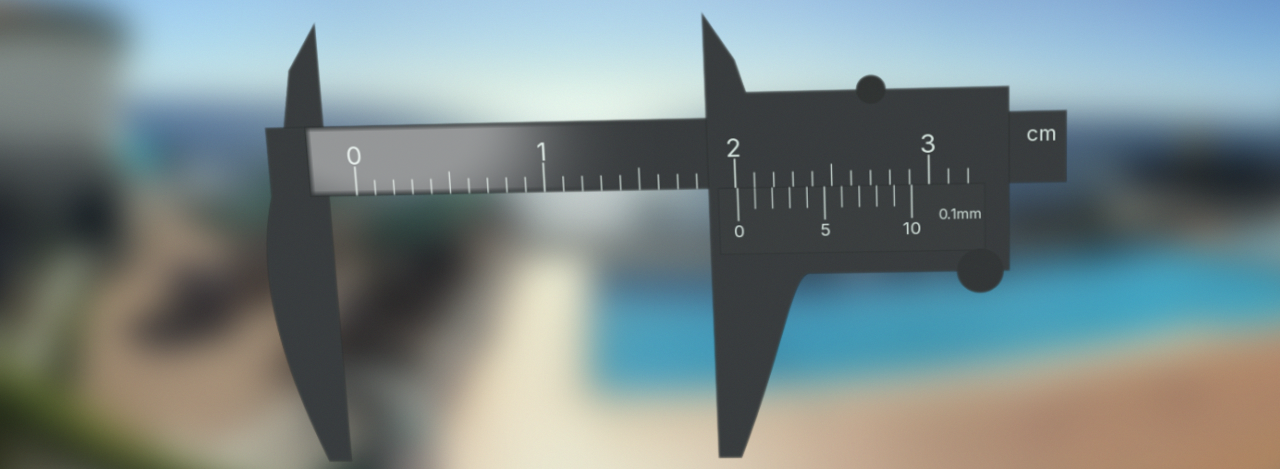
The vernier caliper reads mm 20.1
